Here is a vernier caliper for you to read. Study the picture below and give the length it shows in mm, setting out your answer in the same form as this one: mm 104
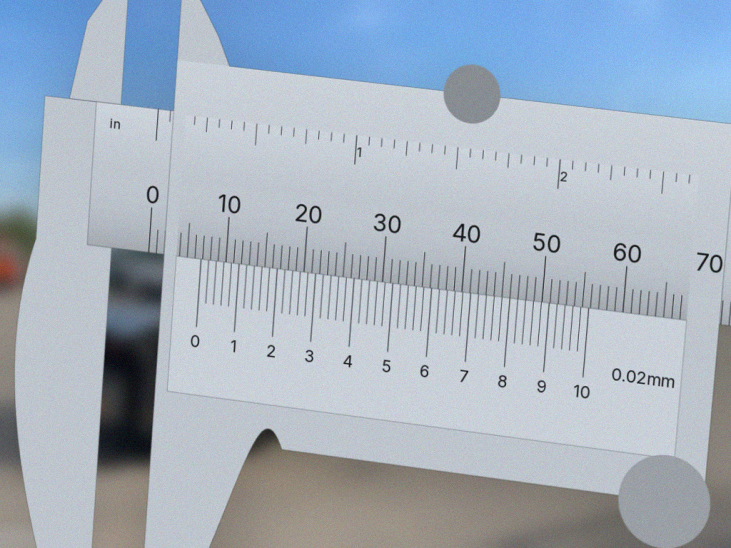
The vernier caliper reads mm 6.8
